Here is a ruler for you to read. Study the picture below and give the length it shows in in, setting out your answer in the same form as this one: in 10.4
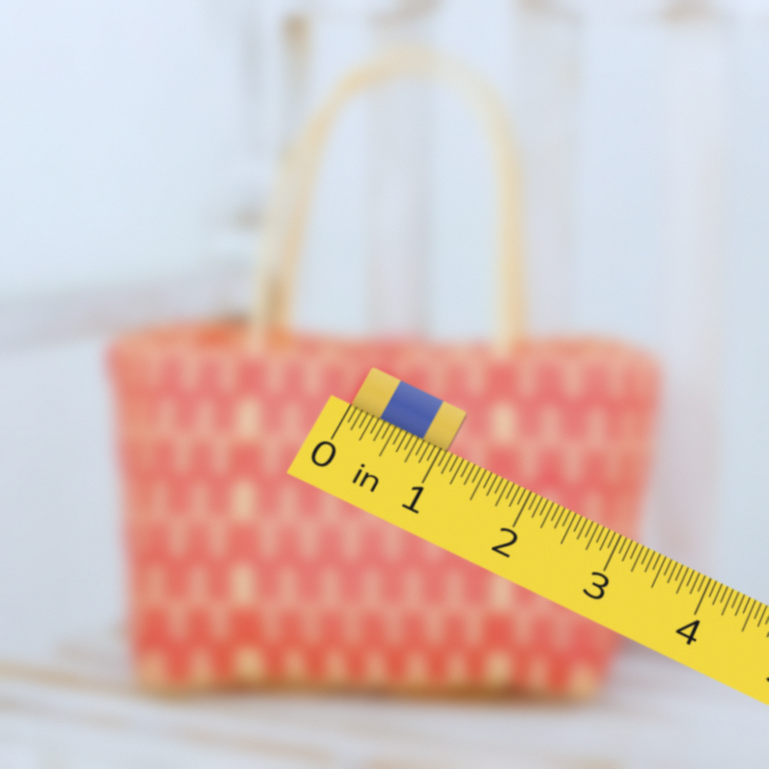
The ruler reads in 1.0625
